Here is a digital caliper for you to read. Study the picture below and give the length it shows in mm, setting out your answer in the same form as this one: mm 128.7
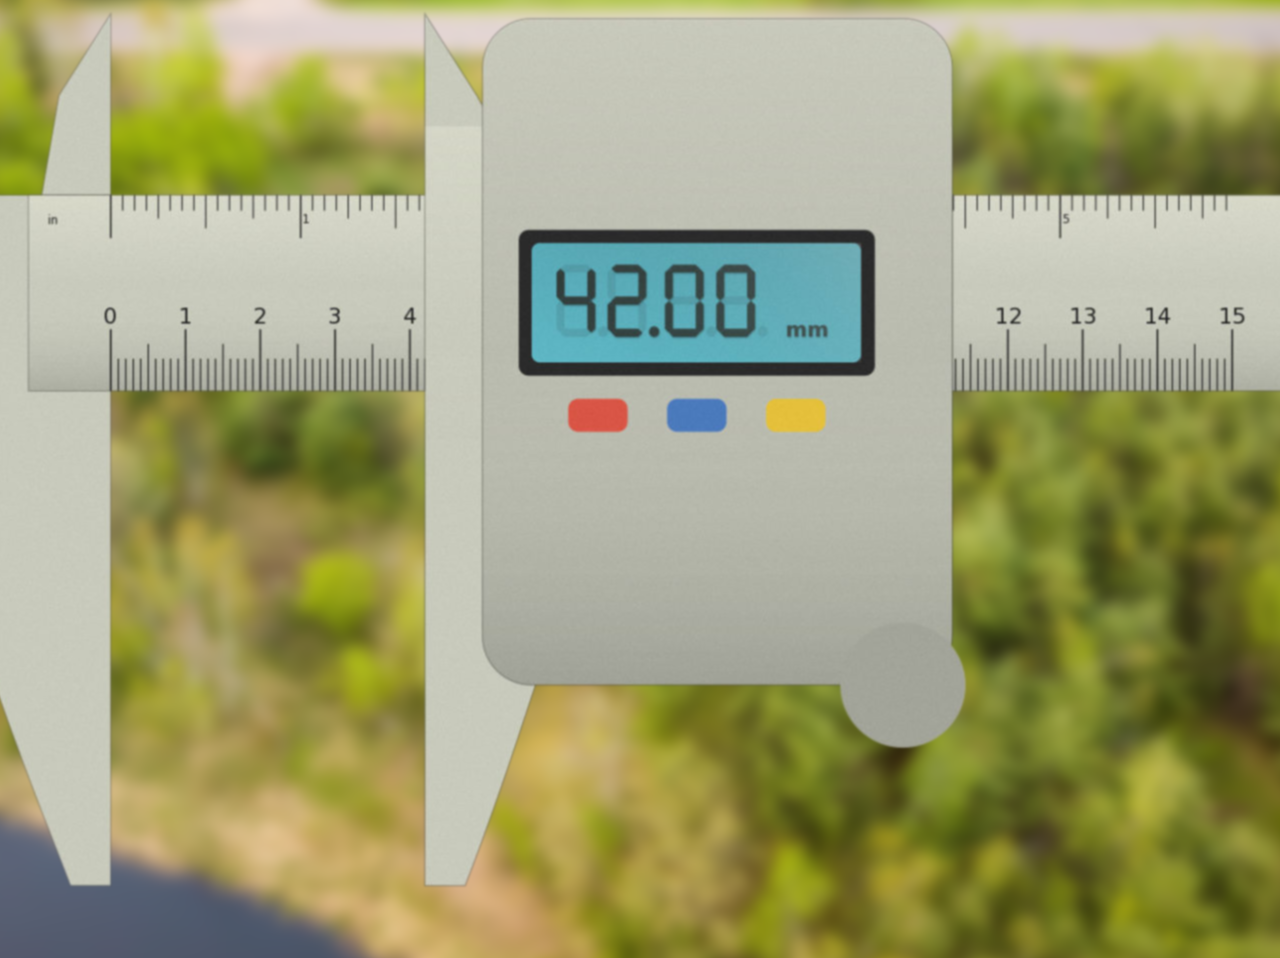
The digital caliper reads mm 42.00
